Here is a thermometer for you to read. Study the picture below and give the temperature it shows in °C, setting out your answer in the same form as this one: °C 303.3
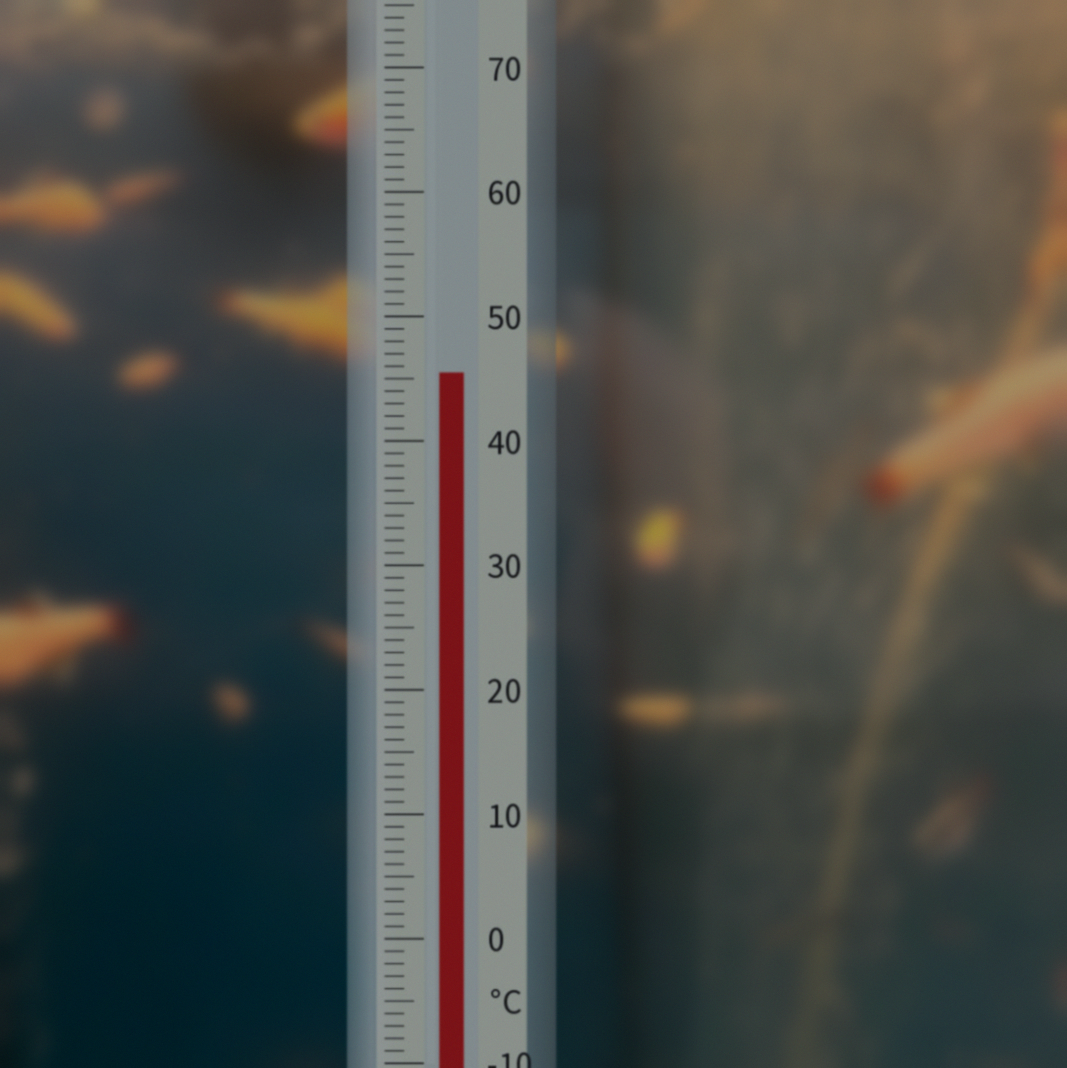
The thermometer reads °C 45.5
